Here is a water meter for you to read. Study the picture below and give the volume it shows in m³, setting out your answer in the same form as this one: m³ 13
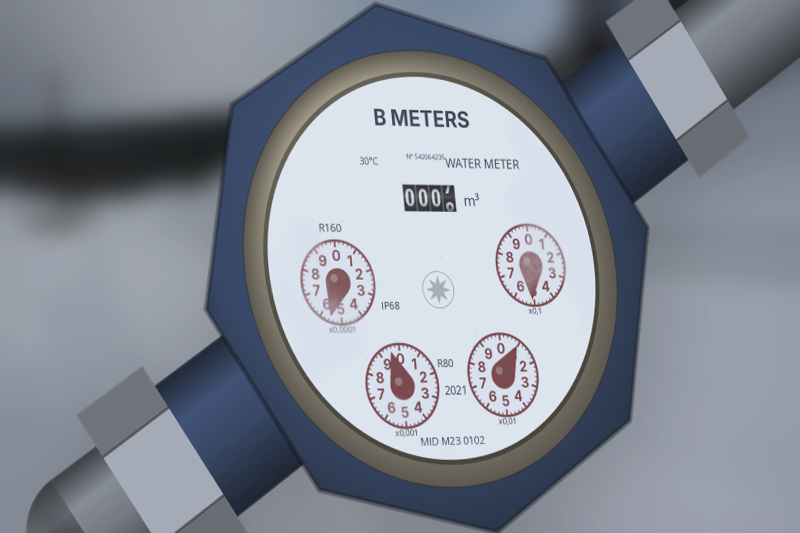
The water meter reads m³ 7.5095
